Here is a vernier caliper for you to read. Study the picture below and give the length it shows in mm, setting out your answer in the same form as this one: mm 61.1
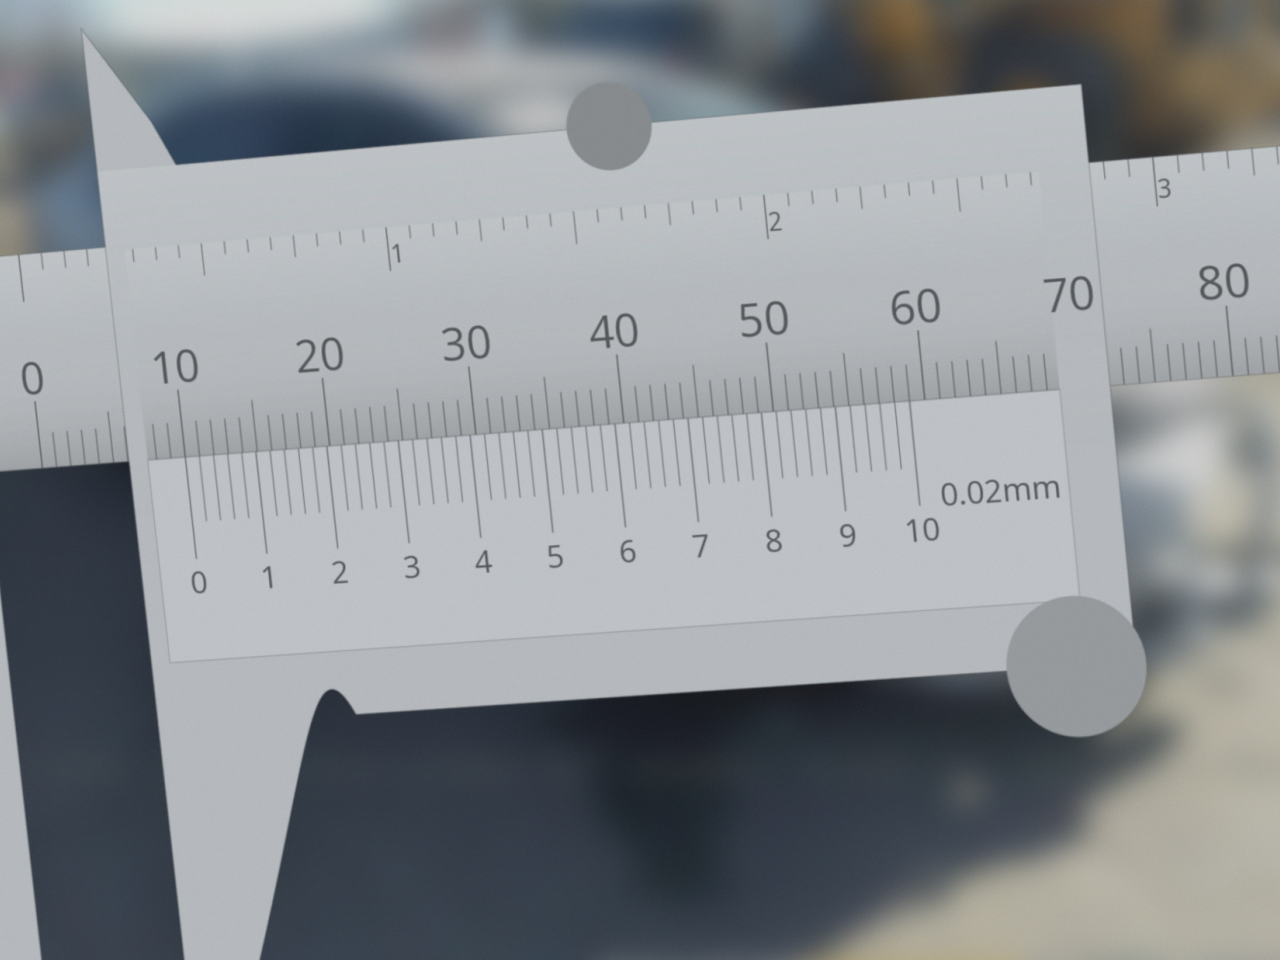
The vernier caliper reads mm 10.0
